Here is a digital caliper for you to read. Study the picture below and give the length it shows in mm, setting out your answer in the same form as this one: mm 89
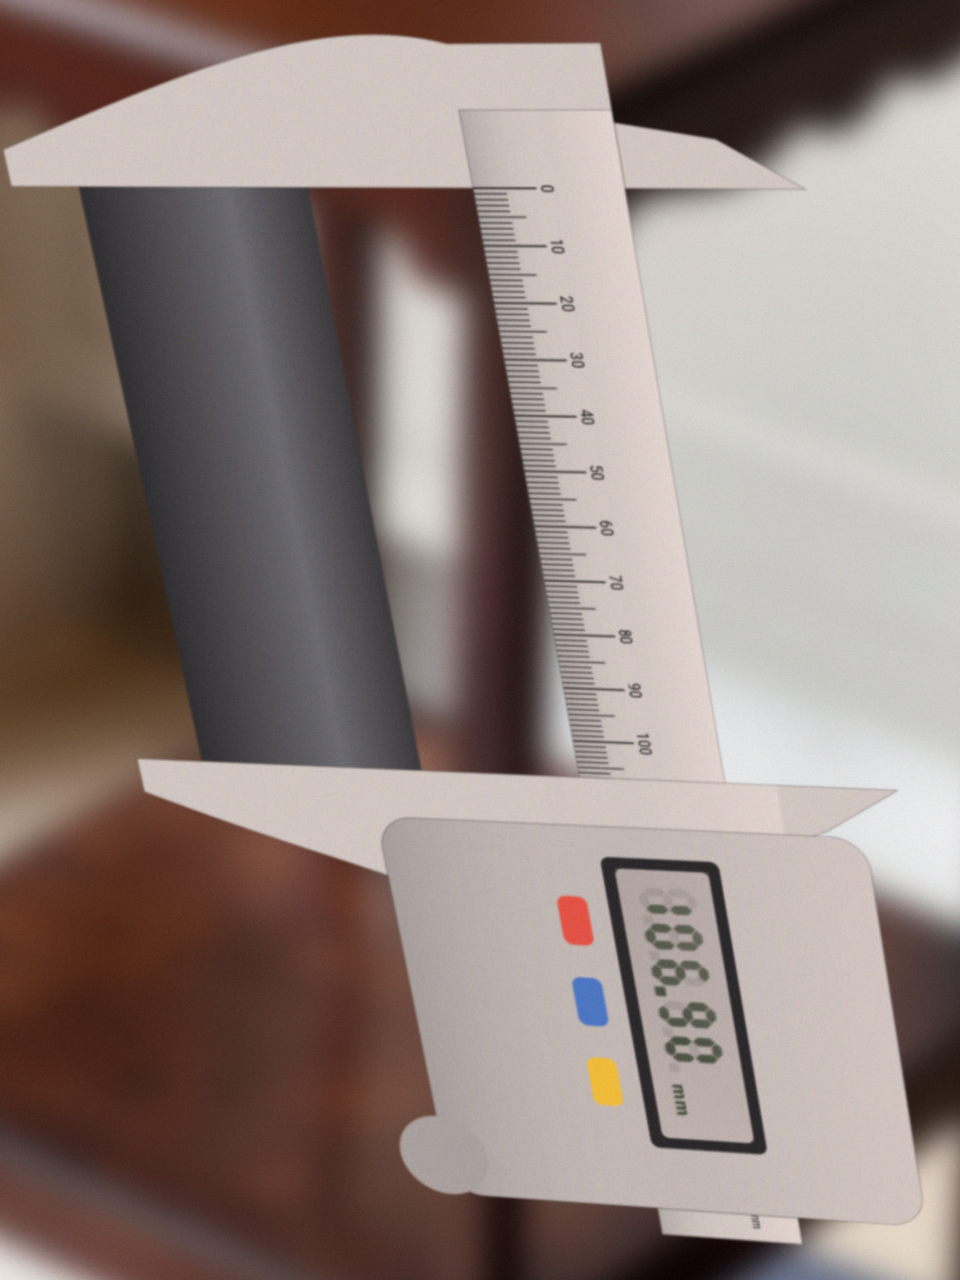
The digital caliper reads mm 106.90
